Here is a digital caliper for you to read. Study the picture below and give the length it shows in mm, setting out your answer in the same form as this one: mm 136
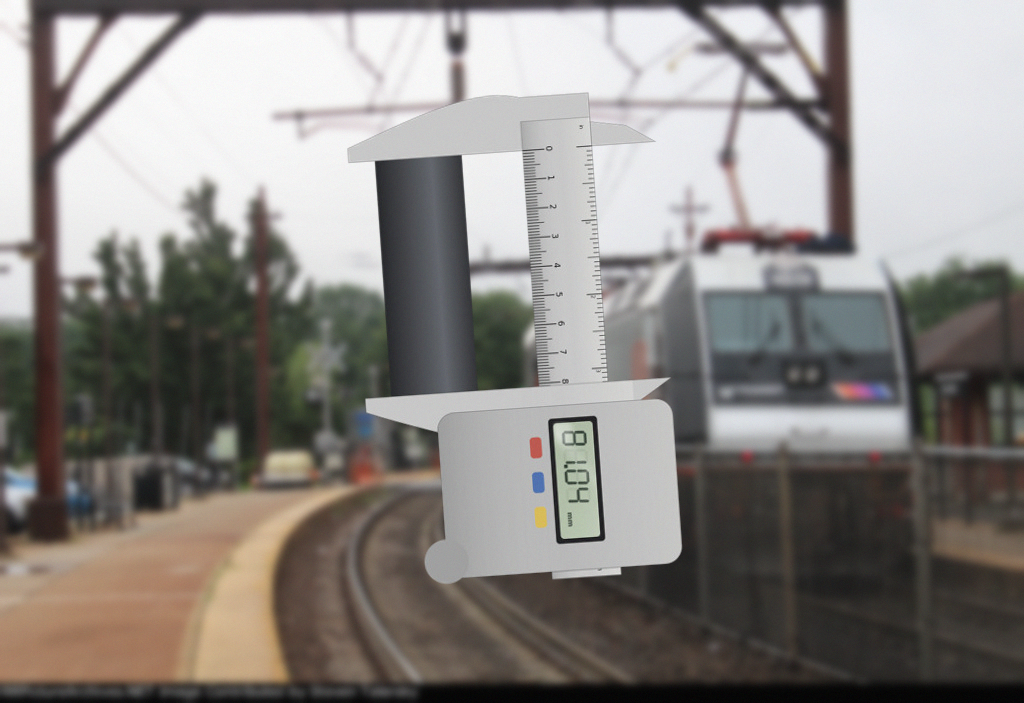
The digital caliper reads mm 81.04
